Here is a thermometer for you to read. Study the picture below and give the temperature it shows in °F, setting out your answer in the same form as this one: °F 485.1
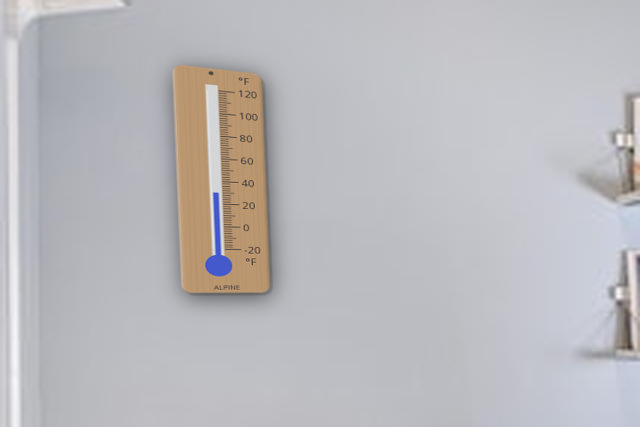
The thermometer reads °F 30
